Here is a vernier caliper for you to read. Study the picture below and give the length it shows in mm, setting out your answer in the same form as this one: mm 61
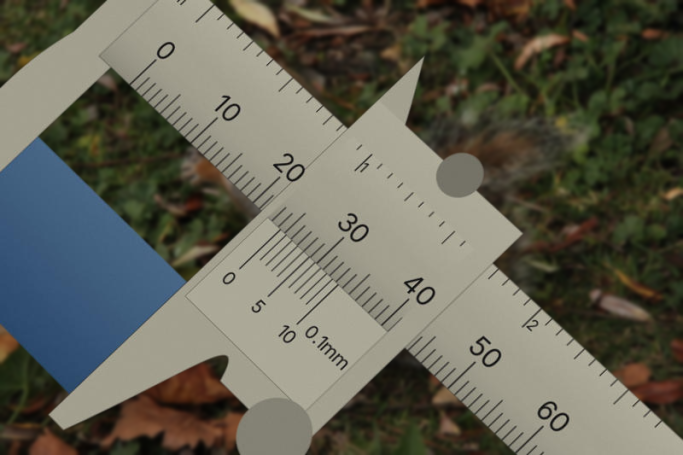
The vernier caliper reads mm 24.4
